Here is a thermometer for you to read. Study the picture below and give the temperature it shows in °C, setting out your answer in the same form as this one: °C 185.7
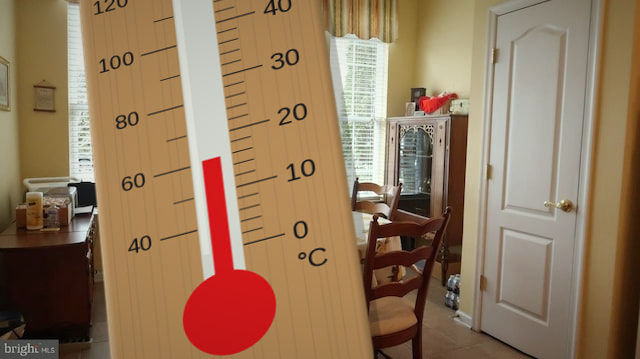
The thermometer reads °C 16
